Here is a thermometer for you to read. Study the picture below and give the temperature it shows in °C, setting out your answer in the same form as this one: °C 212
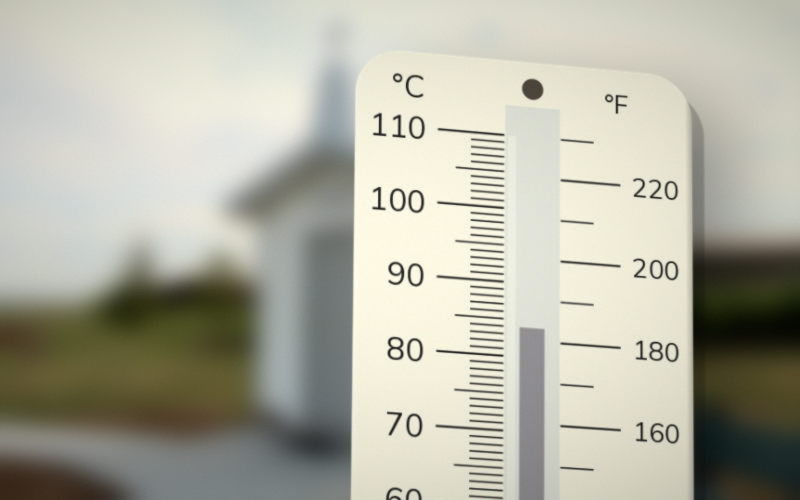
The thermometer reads °C 84
